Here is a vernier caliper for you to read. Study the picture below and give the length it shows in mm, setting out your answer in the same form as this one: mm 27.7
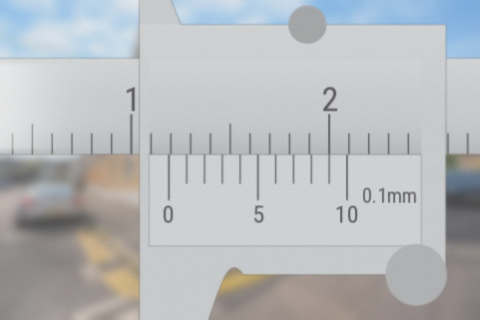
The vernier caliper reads mm 11.9
